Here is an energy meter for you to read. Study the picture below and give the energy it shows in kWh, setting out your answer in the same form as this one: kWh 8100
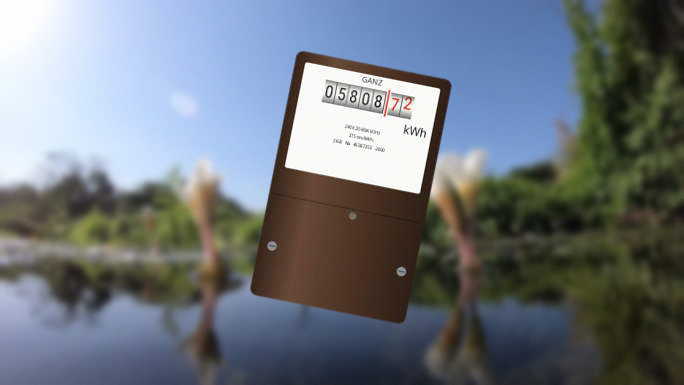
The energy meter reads kWh 5808.72
